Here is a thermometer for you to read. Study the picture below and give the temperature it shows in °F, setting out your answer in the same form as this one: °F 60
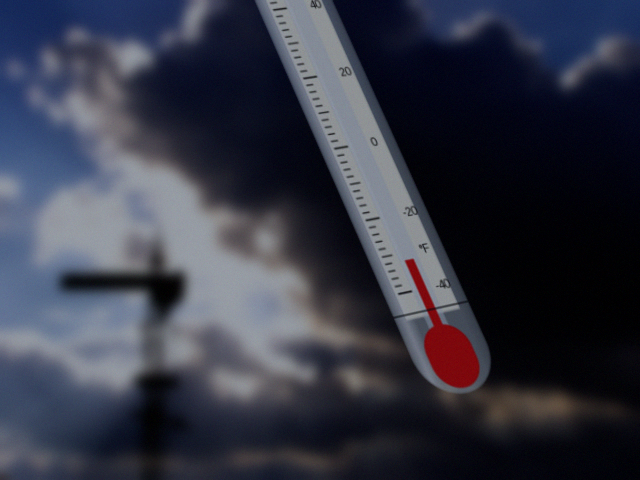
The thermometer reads °F -32
